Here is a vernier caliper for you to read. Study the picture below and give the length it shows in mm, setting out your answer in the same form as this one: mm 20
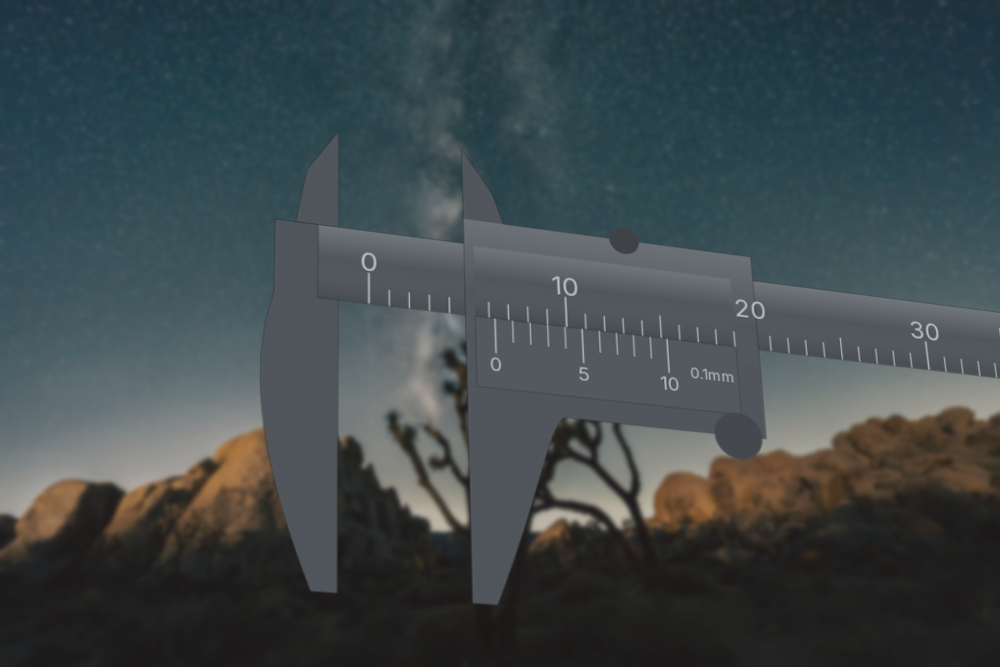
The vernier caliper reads mm 6.3
